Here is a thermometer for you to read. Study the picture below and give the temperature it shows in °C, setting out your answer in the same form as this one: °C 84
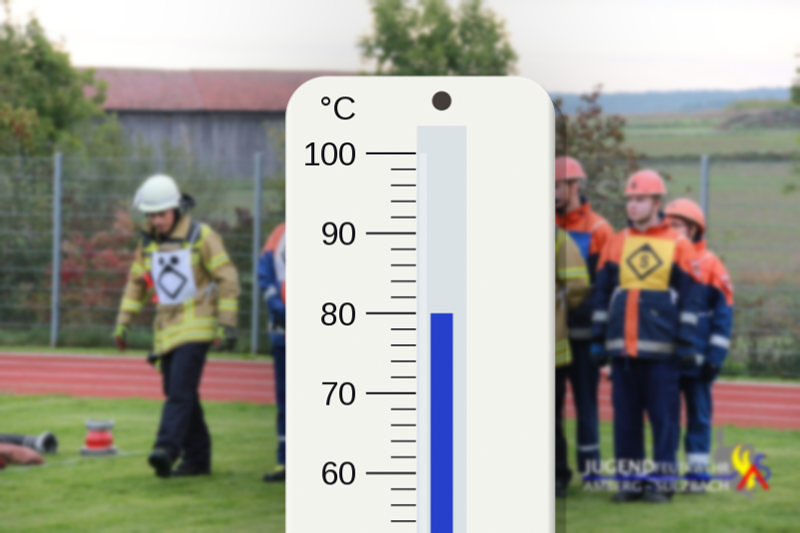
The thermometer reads °C 80
